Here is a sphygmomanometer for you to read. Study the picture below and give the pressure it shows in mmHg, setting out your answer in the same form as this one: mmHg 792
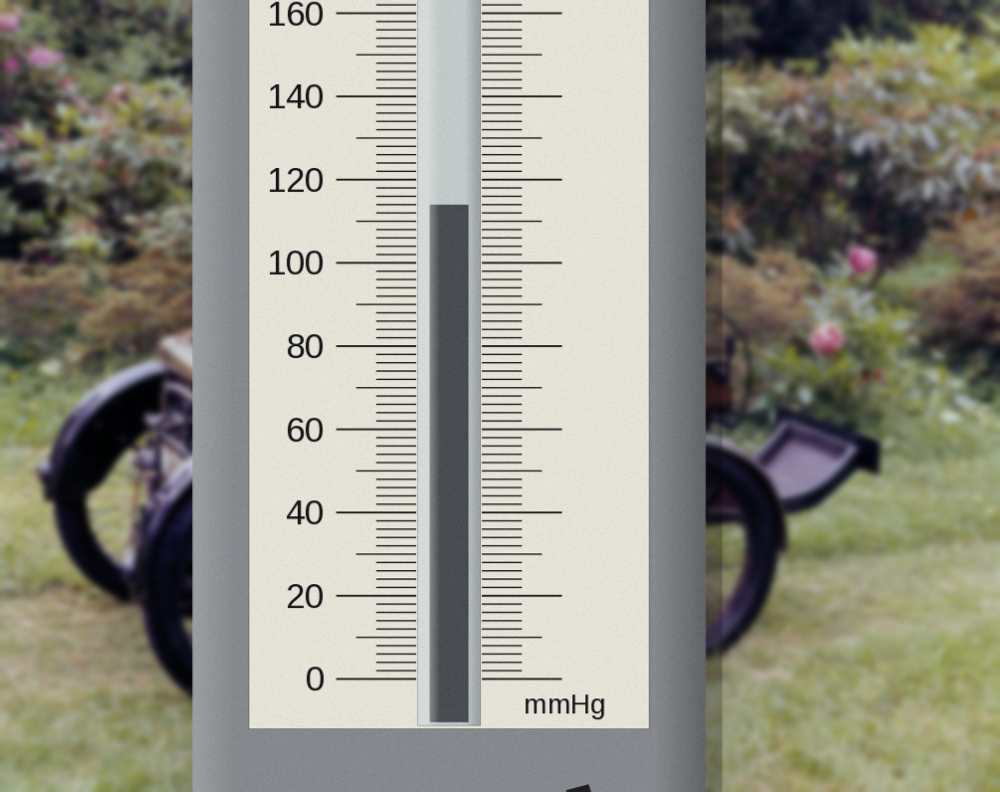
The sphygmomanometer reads mmHg 114
